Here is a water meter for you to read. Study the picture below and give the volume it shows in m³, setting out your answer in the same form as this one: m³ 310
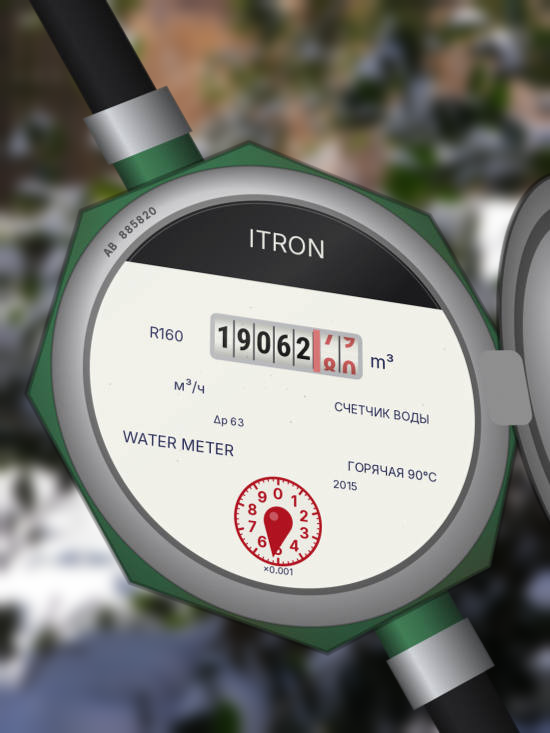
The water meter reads m³ 19062.795
